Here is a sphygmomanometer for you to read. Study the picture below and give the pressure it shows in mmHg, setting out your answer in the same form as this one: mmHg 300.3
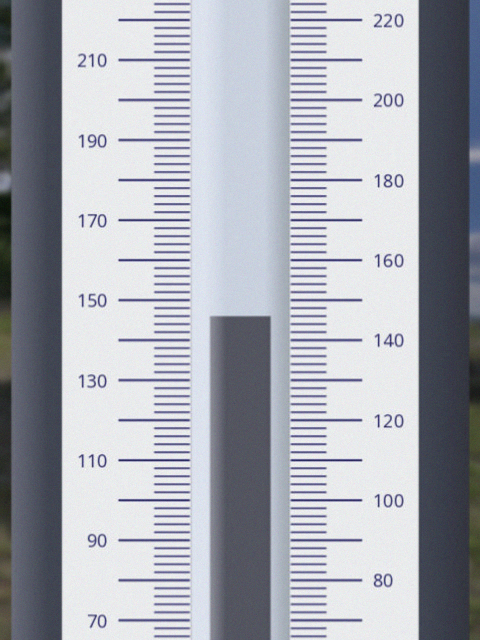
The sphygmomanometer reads mmHg 146
